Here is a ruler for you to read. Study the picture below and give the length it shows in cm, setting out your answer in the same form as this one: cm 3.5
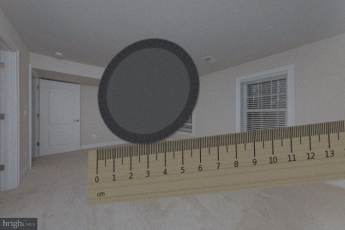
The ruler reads cm 6
